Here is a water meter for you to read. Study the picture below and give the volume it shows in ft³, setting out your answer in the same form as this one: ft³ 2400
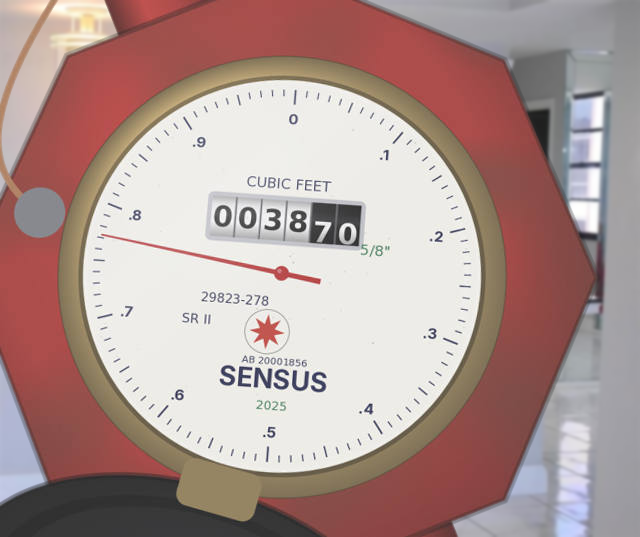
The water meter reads ft³ 3869.77
